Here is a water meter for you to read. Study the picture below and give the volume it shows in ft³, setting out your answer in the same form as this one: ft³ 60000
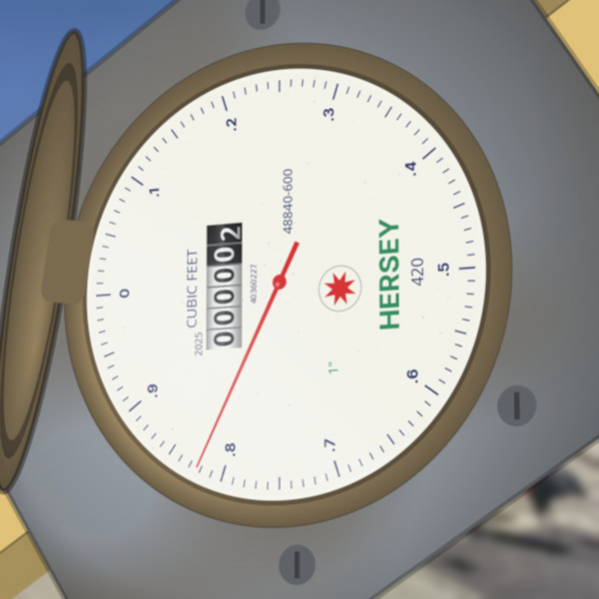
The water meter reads ft³ 1.82
